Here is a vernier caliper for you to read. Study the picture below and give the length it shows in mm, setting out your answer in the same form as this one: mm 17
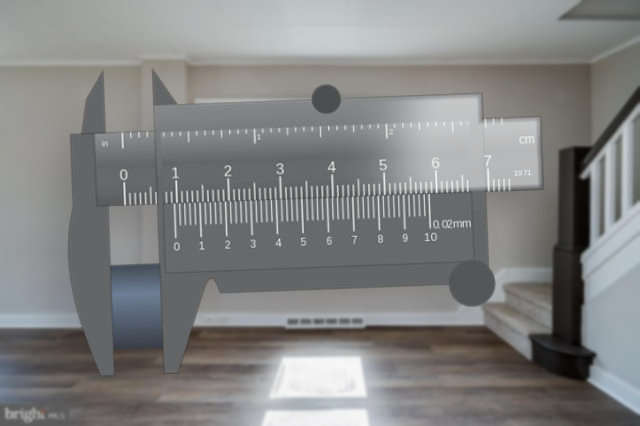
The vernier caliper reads mm 9.5
